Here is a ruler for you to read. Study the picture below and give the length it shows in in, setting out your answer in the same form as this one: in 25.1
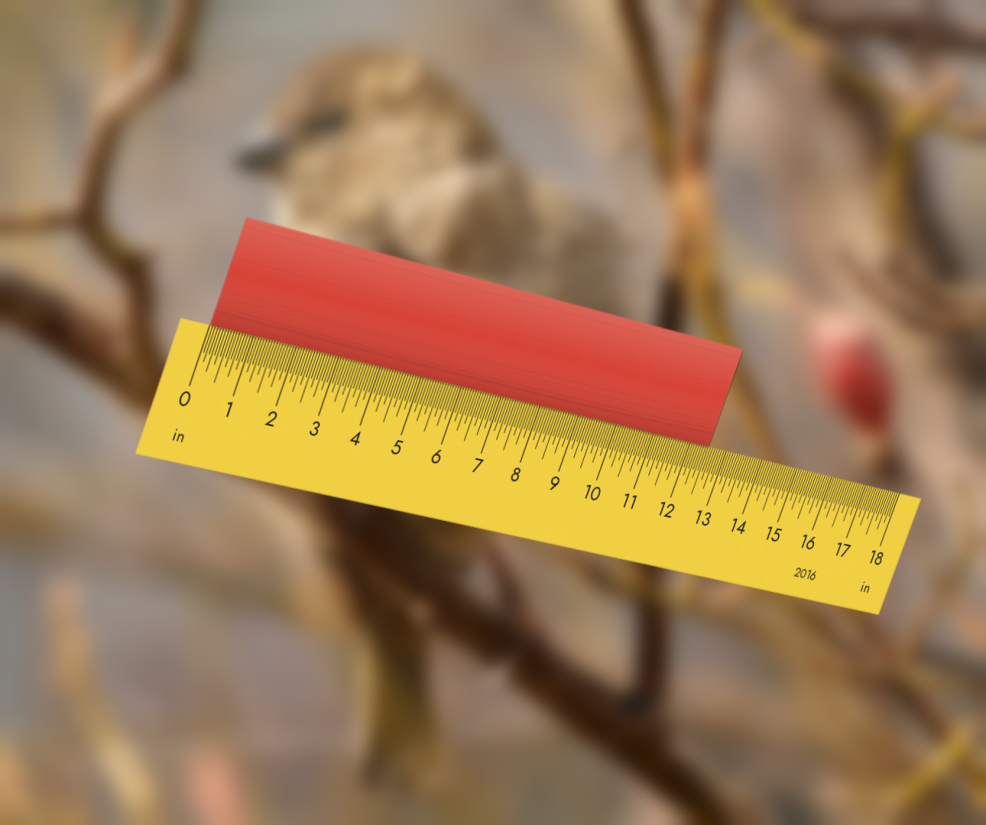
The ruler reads in 12.5
